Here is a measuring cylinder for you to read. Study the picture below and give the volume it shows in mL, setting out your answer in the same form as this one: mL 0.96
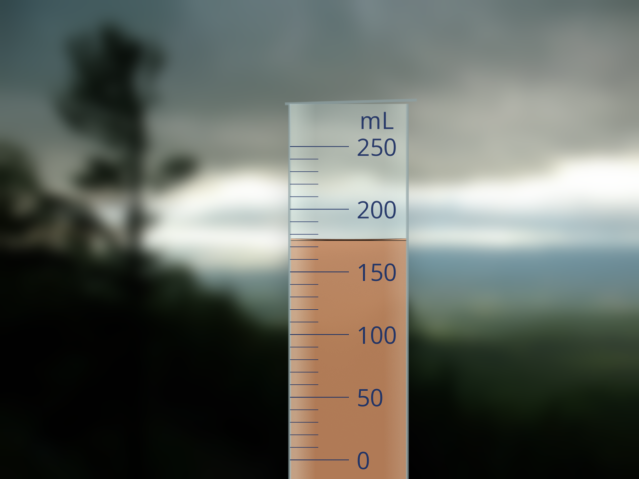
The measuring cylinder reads mL 175
